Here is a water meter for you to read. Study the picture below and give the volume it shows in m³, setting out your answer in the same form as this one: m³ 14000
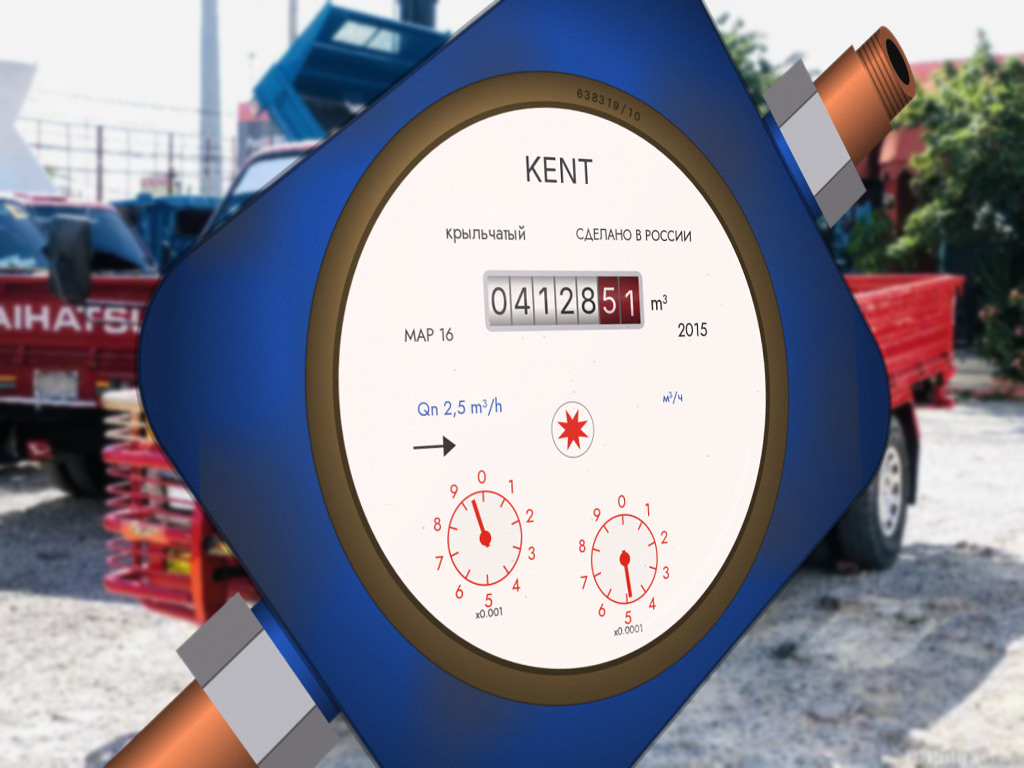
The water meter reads m³ 4128.5094
